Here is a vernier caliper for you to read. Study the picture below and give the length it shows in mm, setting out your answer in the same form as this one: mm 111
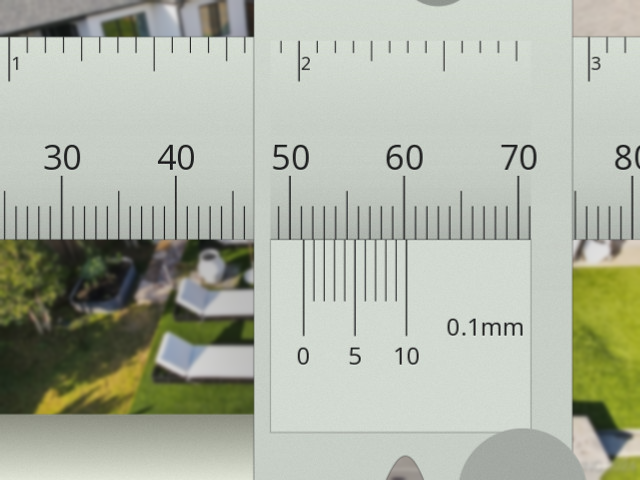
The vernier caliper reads mm 51.2
